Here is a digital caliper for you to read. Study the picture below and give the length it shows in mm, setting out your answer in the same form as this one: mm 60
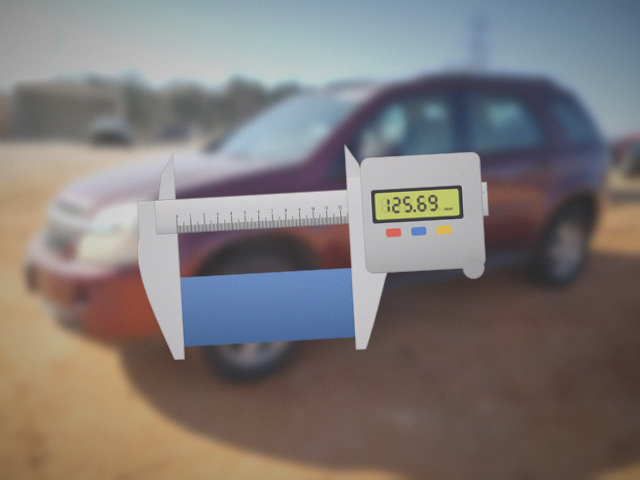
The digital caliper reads mm 125.69
